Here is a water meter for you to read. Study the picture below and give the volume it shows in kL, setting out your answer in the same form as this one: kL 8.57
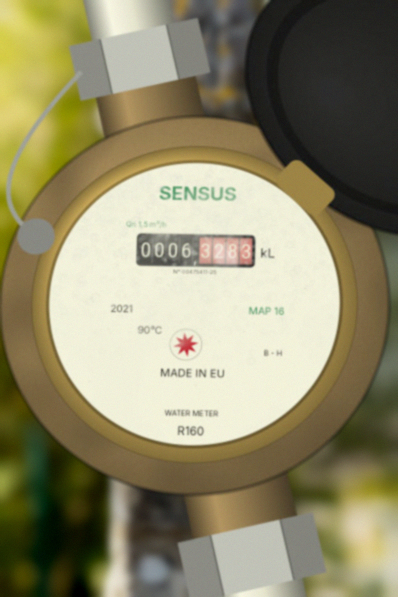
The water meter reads kL 6.3283
